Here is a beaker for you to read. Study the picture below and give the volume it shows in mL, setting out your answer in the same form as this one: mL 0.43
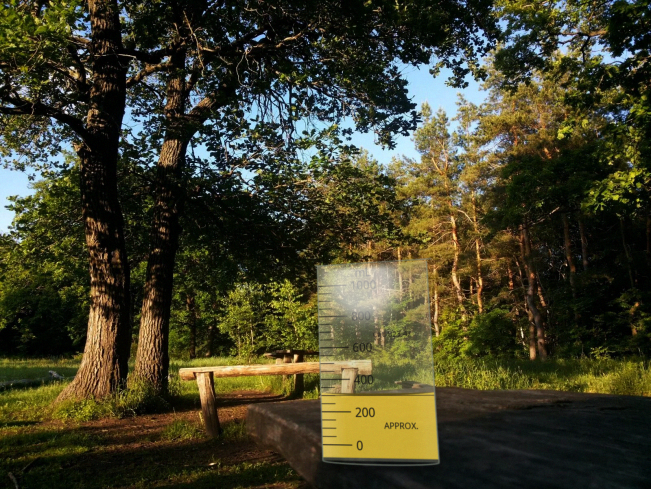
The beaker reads mL 300
